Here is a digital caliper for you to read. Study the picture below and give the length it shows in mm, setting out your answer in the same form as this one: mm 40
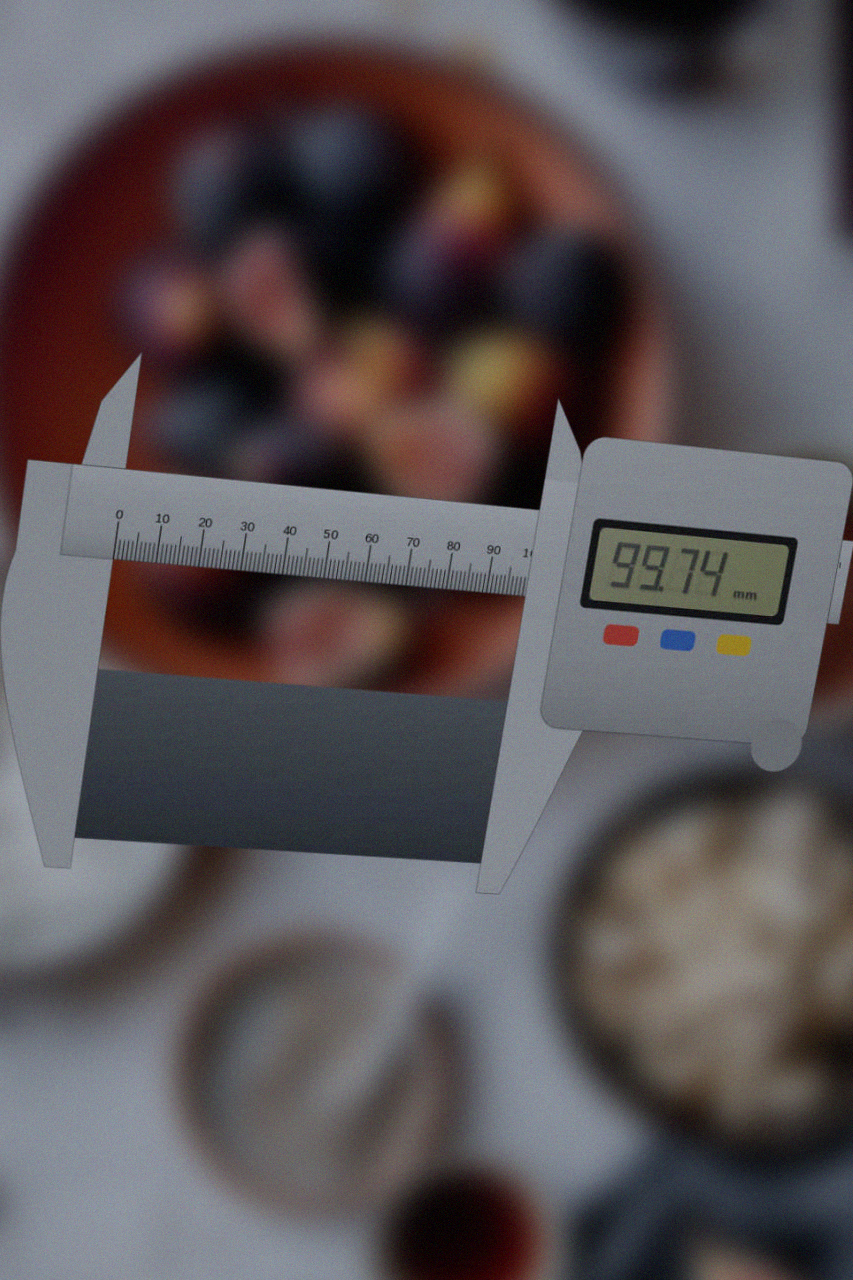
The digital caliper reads mm 99.74
